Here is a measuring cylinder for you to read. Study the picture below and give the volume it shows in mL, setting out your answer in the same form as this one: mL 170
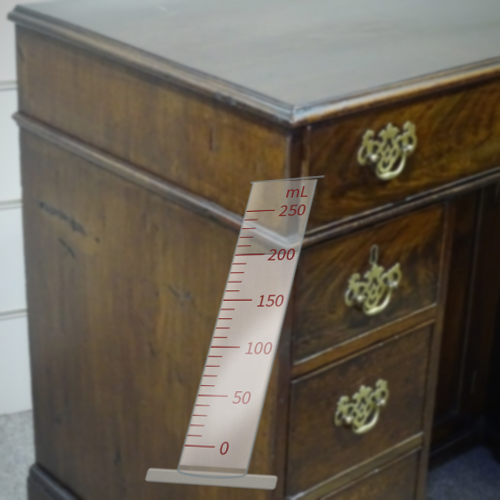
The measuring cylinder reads mL 200
